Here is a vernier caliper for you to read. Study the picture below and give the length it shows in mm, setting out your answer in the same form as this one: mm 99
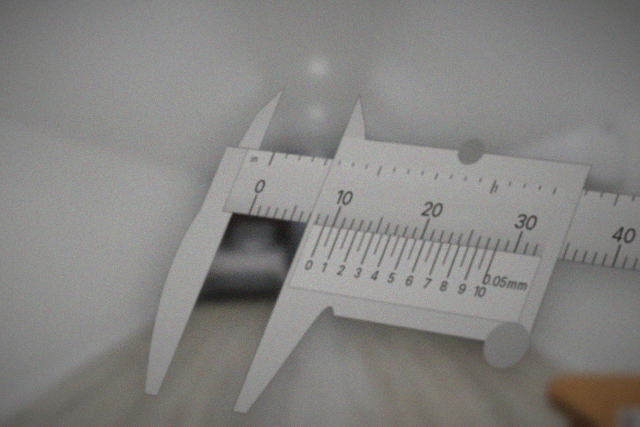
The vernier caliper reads mm 9.0
